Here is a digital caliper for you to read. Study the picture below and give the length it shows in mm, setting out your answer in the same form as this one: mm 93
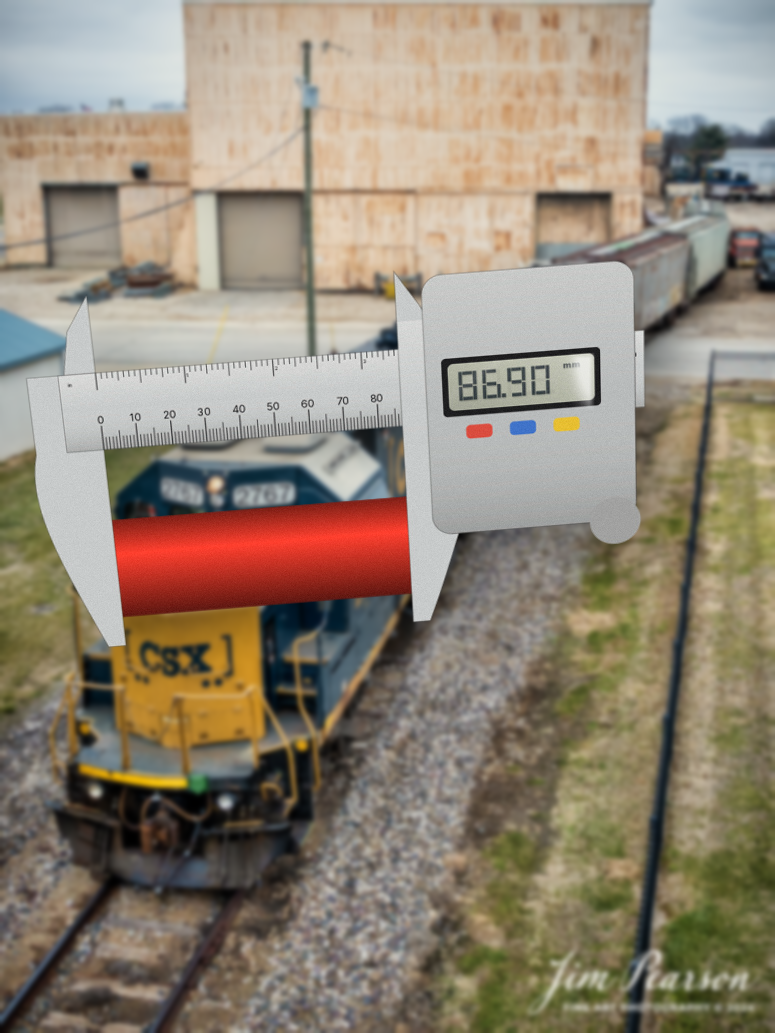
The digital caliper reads mm 86.90
